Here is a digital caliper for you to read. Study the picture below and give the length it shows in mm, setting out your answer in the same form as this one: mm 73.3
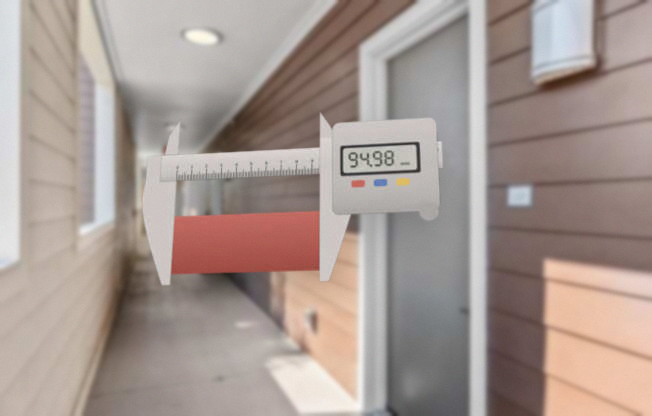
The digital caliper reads mm 94.98
